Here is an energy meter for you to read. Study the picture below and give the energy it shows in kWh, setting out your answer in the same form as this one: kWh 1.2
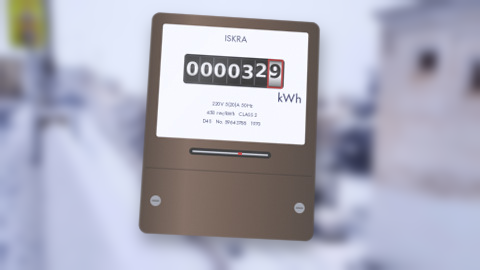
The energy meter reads kWh 32.9
